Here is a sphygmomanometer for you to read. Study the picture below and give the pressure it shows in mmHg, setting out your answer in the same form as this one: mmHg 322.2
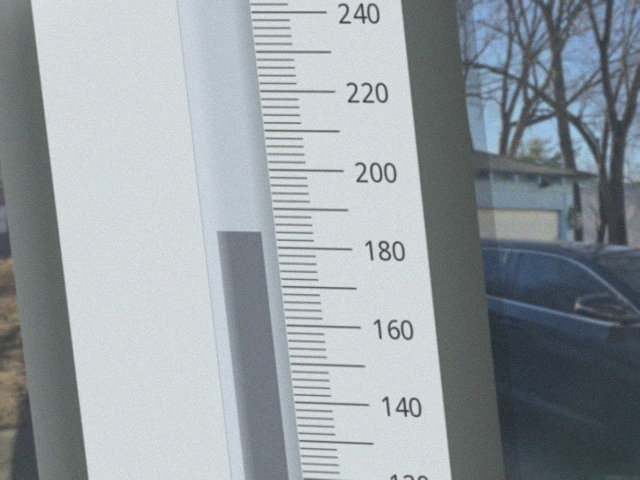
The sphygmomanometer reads mmHg 184
